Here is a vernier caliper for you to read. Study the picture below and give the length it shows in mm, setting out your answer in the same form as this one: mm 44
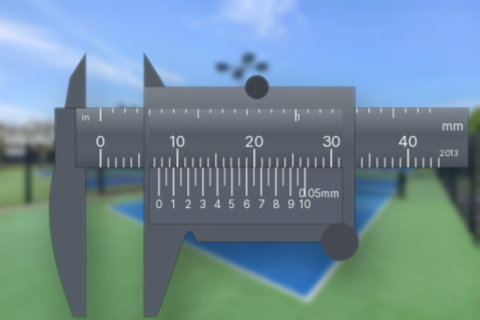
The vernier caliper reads mm 7.6
